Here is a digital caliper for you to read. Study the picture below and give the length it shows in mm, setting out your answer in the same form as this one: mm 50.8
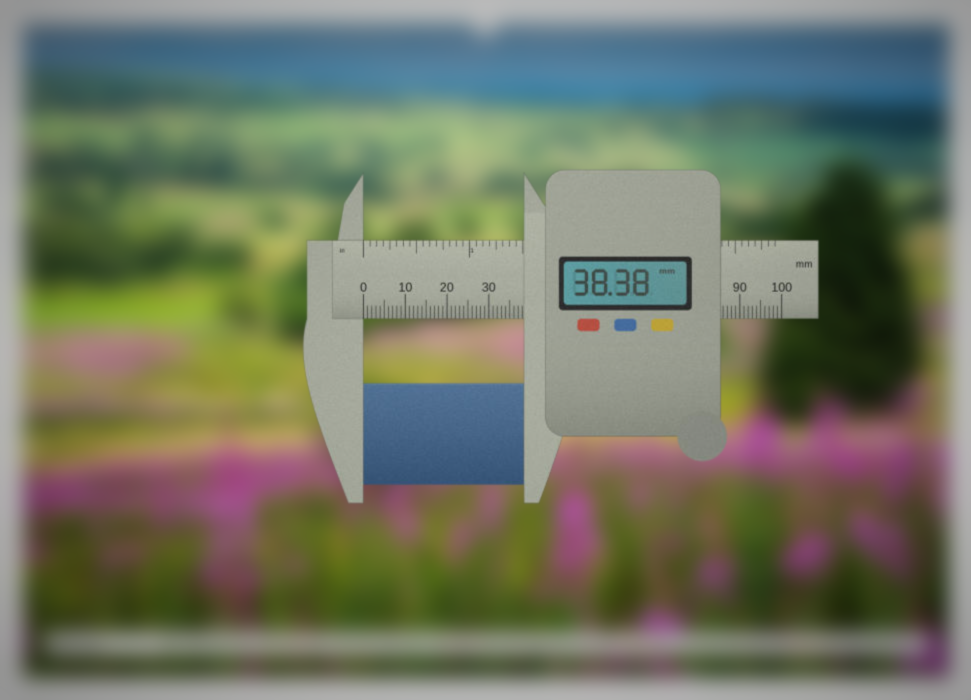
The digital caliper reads mm 38.38
